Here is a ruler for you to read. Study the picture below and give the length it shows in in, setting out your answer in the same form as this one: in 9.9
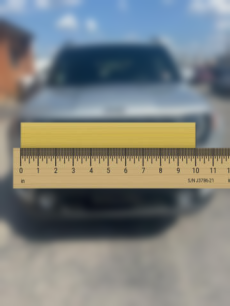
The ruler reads in 10
